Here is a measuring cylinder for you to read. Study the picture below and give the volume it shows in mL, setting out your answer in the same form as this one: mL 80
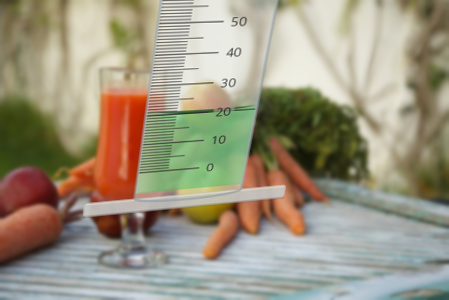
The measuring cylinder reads mL 20
